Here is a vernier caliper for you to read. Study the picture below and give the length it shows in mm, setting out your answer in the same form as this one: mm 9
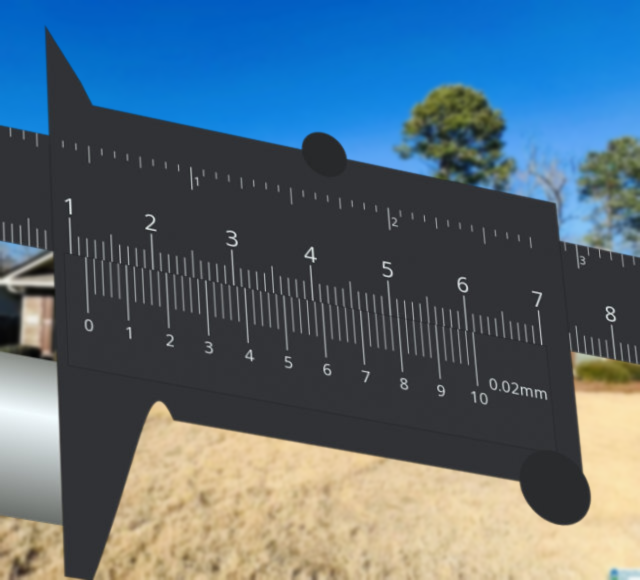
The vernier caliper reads mm 11.8
